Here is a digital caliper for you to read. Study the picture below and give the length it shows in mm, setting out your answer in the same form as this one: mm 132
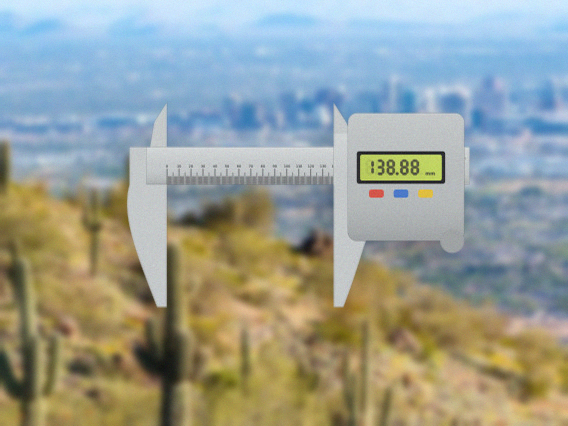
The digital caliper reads mm 138.88
